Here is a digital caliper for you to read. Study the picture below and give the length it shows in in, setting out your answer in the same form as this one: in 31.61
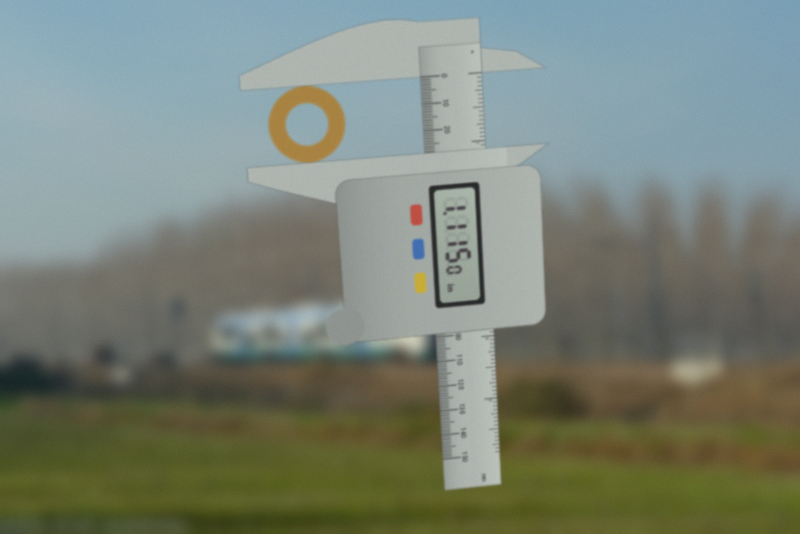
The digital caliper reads in 1.1150
